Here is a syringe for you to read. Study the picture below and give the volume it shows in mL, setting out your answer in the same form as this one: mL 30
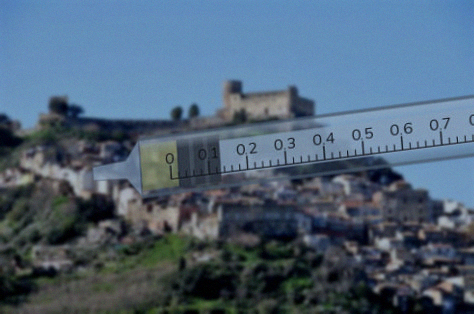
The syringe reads mL 0.02
